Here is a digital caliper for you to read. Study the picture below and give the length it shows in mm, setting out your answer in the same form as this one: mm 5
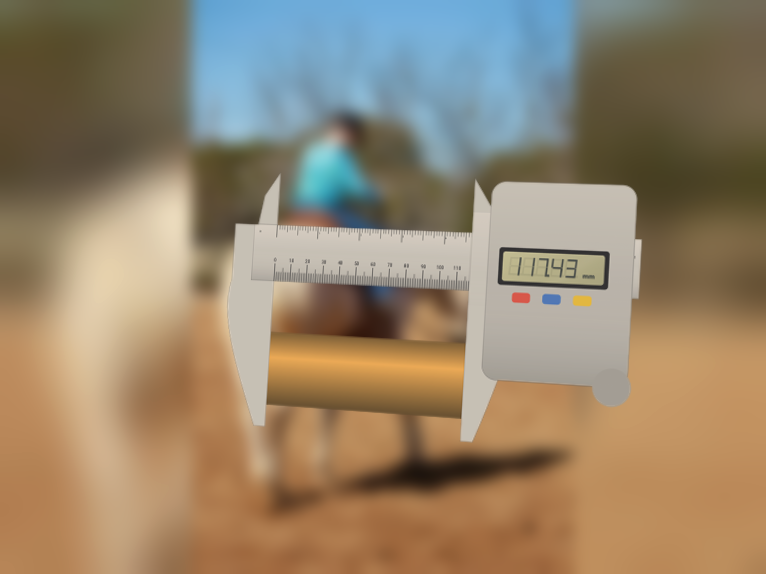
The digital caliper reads mm 117.43
